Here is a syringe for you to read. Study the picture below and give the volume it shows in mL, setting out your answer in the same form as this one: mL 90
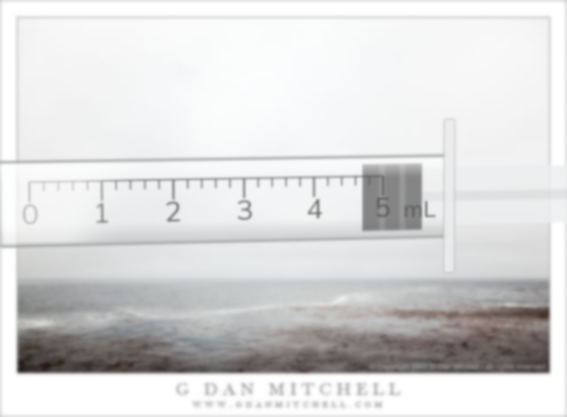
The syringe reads mL 4.7
